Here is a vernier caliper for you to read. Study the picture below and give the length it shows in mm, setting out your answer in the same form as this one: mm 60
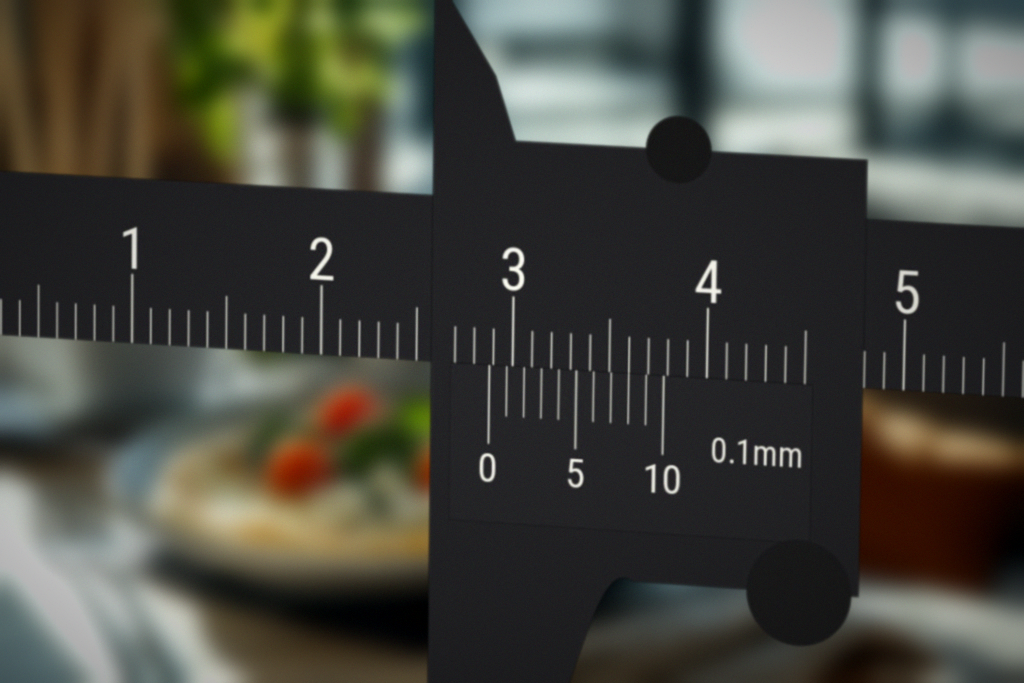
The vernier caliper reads mm 28.8
